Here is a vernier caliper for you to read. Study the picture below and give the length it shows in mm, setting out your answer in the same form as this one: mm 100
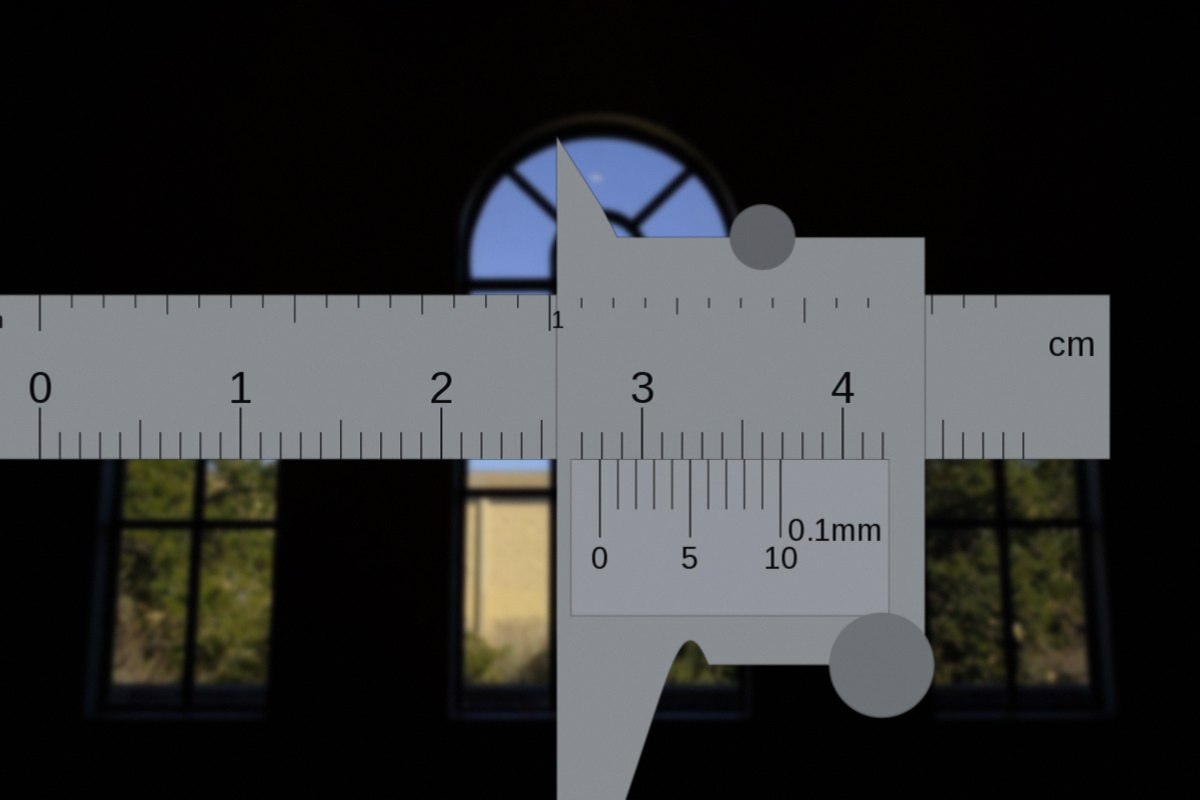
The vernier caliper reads mm 27.9
